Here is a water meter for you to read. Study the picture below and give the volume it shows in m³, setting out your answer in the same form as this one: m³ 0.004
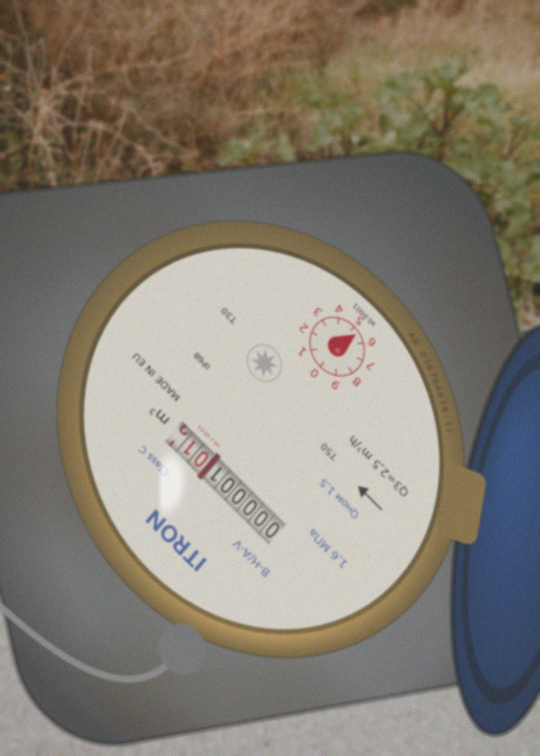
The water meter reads m³ 1.0115
